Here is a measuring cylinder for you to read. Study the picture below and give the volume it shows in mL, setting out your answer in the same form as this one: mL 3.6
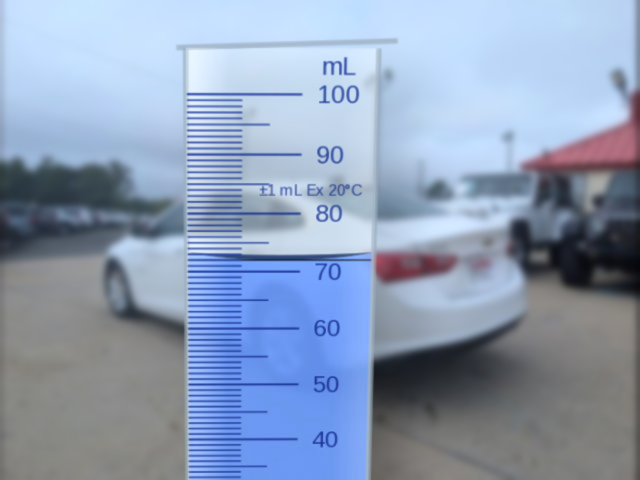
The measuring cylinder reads mL 72
